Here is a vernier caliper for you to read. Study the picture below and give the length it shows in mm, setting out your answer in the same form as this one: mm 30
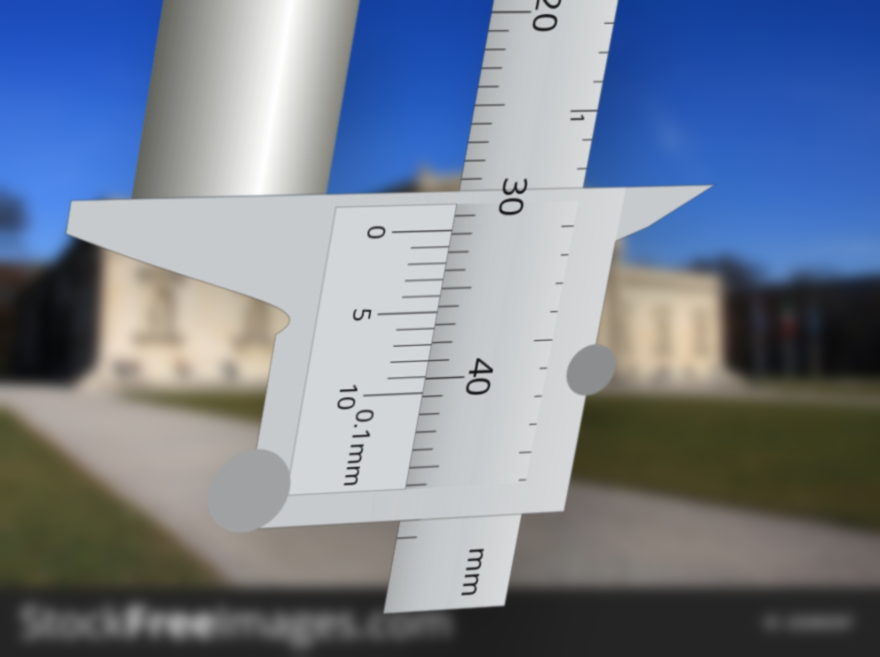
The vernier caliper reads mm 31.8
